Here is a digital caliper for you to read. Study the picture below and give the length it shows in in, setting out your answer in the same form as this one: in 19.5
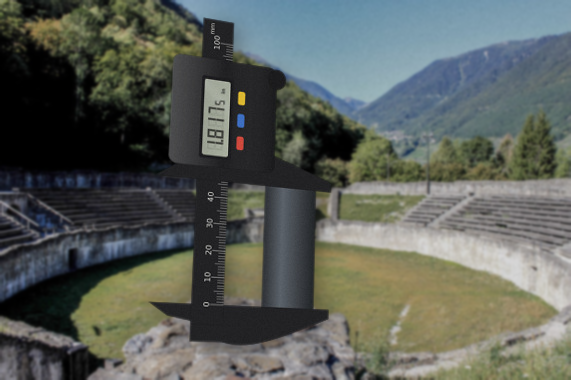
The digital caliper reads in 1.8175
